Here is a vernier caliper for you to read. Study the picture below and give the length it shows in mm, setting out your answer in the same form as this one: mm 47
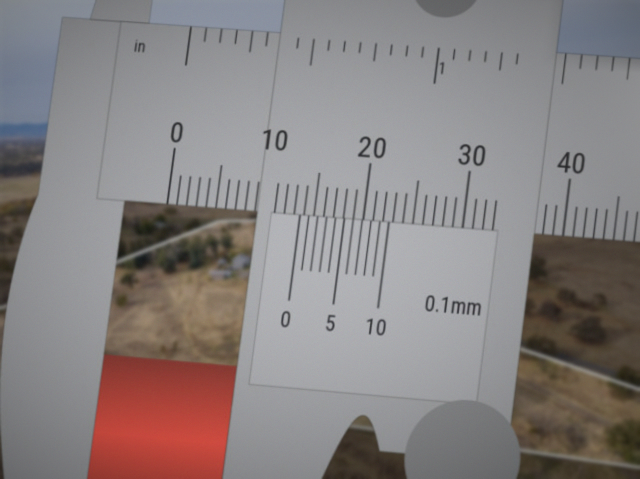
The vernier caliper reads mm 13.6
